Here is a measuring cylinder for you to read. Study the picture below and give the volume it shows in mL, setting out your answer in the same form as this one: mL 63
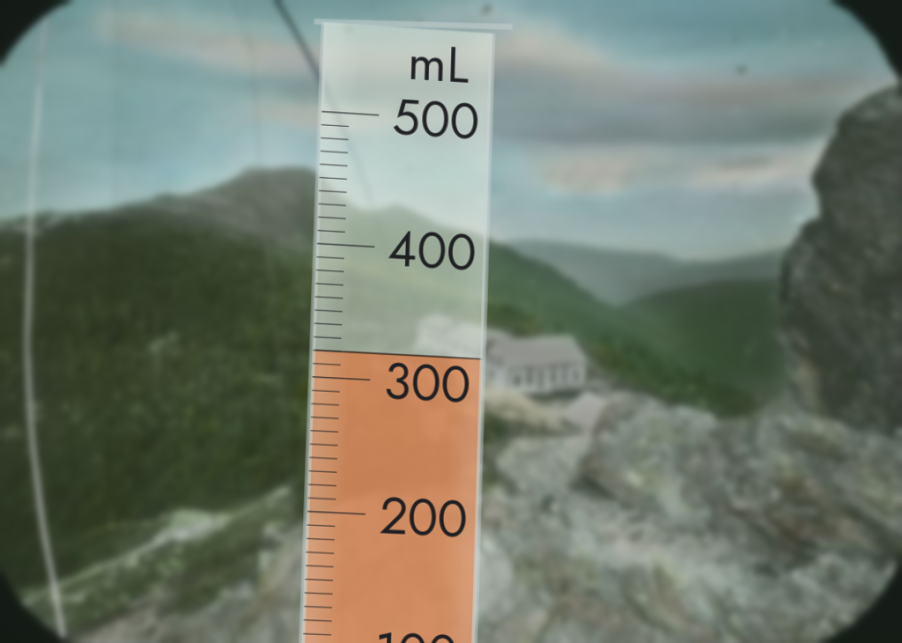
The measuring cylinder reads mL 320
